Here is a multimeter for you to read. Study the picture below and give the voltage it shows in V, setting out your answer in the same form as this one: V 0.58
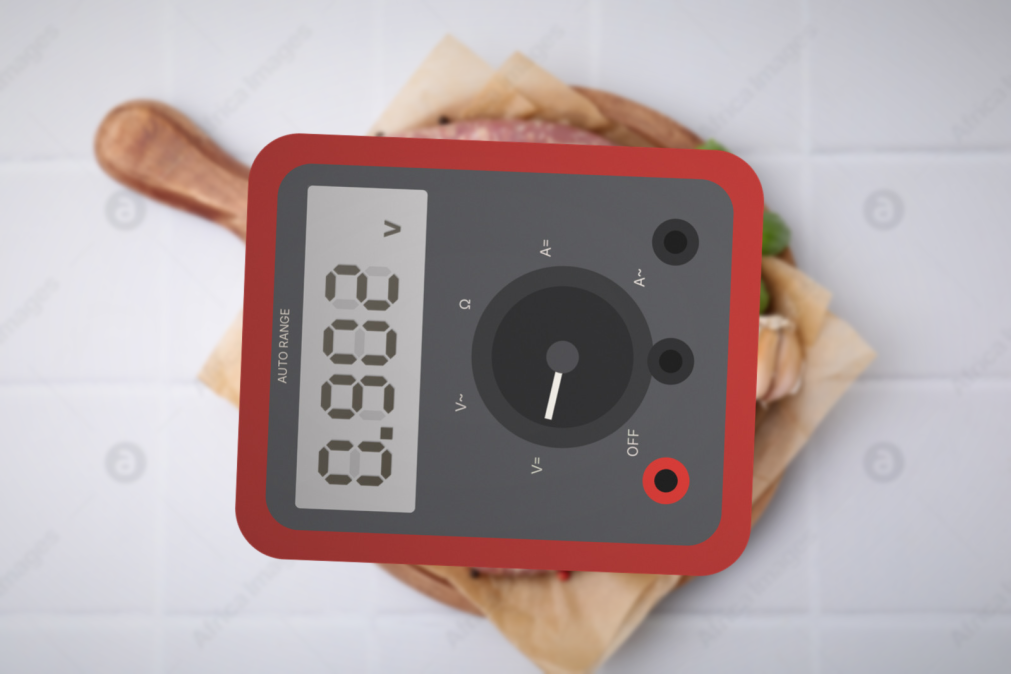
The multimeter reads V 0.902
